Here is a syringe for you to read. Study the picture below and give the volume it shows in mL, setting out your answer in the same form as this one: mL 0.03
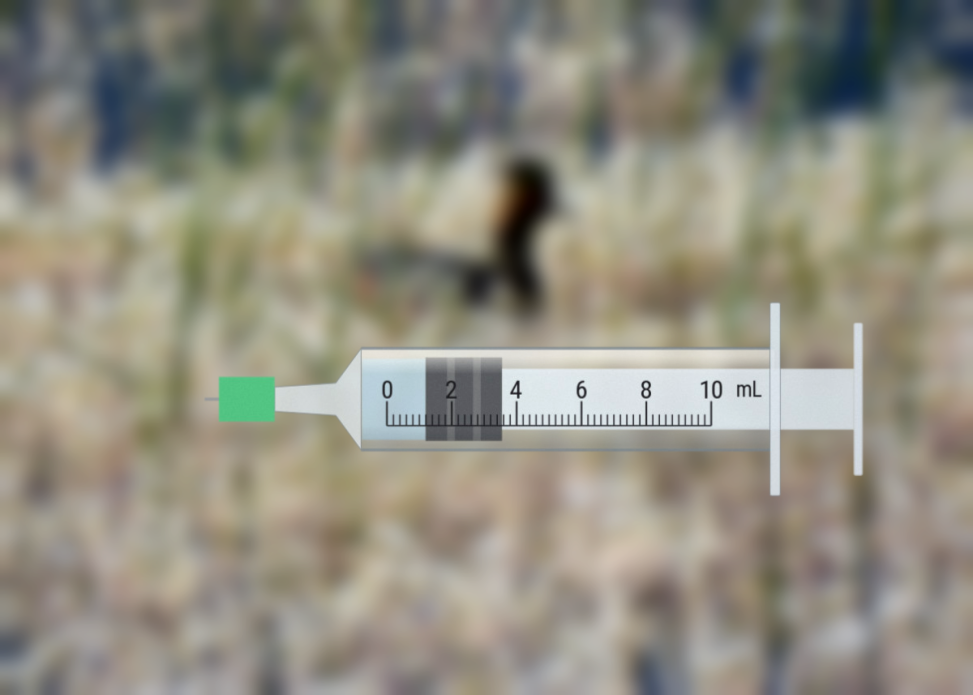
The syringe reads mL 1.2
